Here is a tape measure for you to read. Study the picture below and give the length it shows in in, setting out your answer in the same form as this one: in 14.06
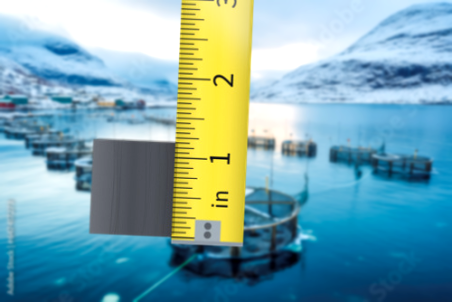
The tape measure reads in 1.1875
